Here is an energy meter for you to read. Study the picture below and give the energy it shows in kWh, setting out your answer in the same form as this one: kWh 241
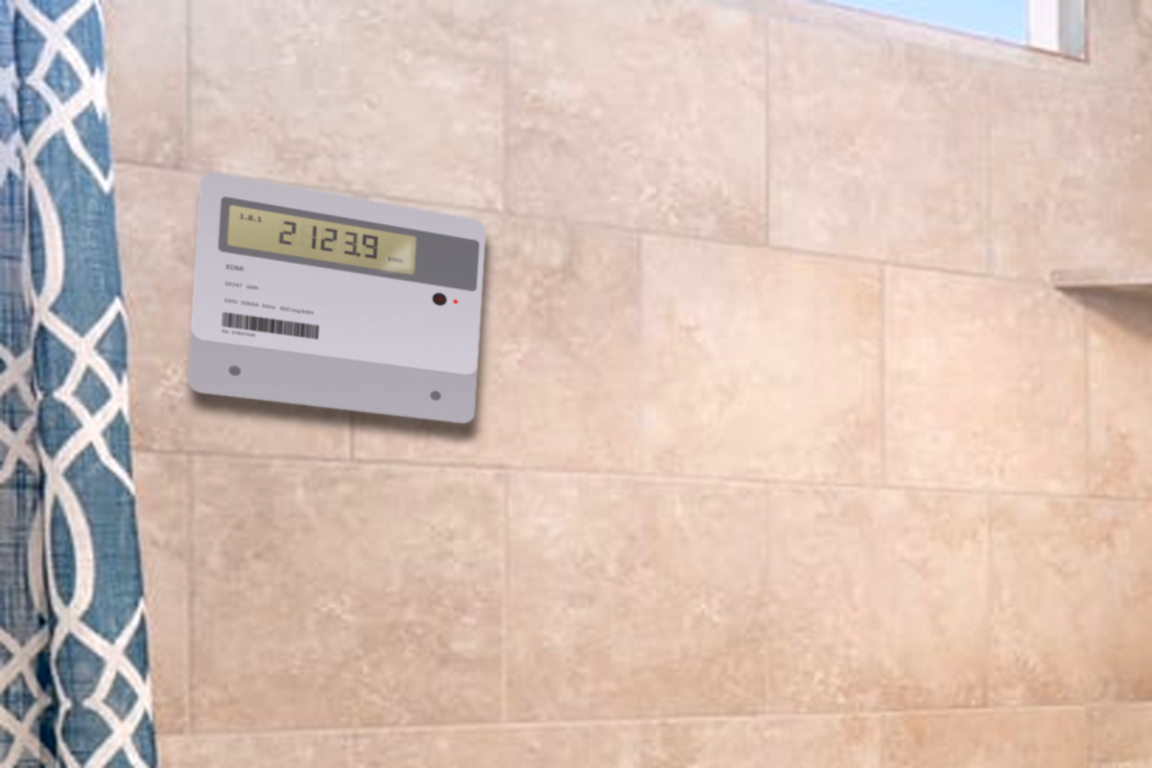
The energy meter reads kWh 2123.9
